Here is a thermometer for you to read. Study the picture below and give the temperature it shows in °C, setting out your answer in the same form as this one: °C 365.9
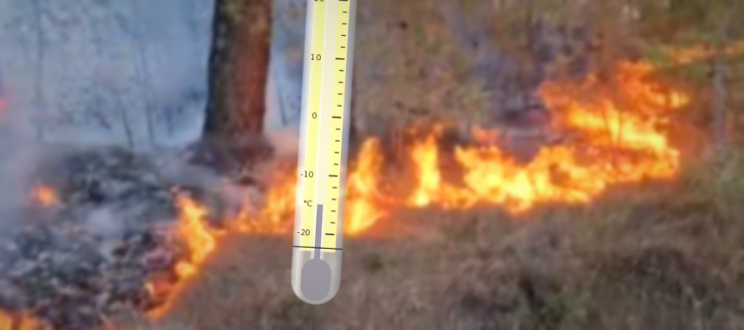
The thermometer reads °C -15
